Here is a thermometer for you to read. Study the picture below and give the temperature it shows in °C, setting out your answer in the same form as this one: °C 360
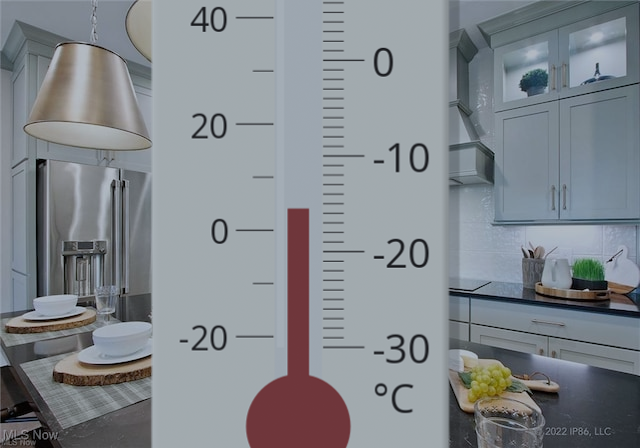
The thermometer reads °C -15.5
